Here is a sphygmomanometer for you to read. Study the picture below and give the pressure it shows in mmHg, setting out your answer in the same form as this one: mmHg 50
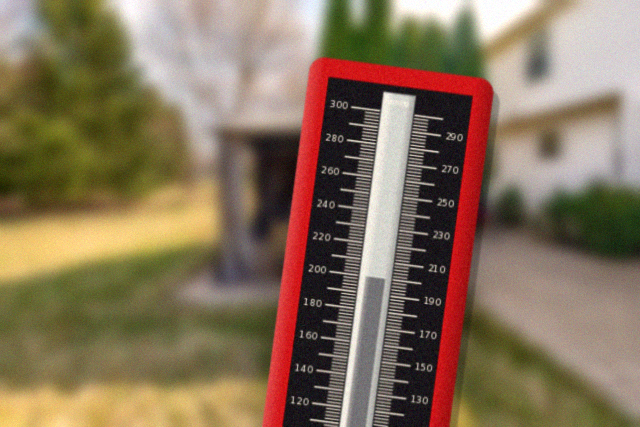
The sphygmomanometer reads mmHg 200
